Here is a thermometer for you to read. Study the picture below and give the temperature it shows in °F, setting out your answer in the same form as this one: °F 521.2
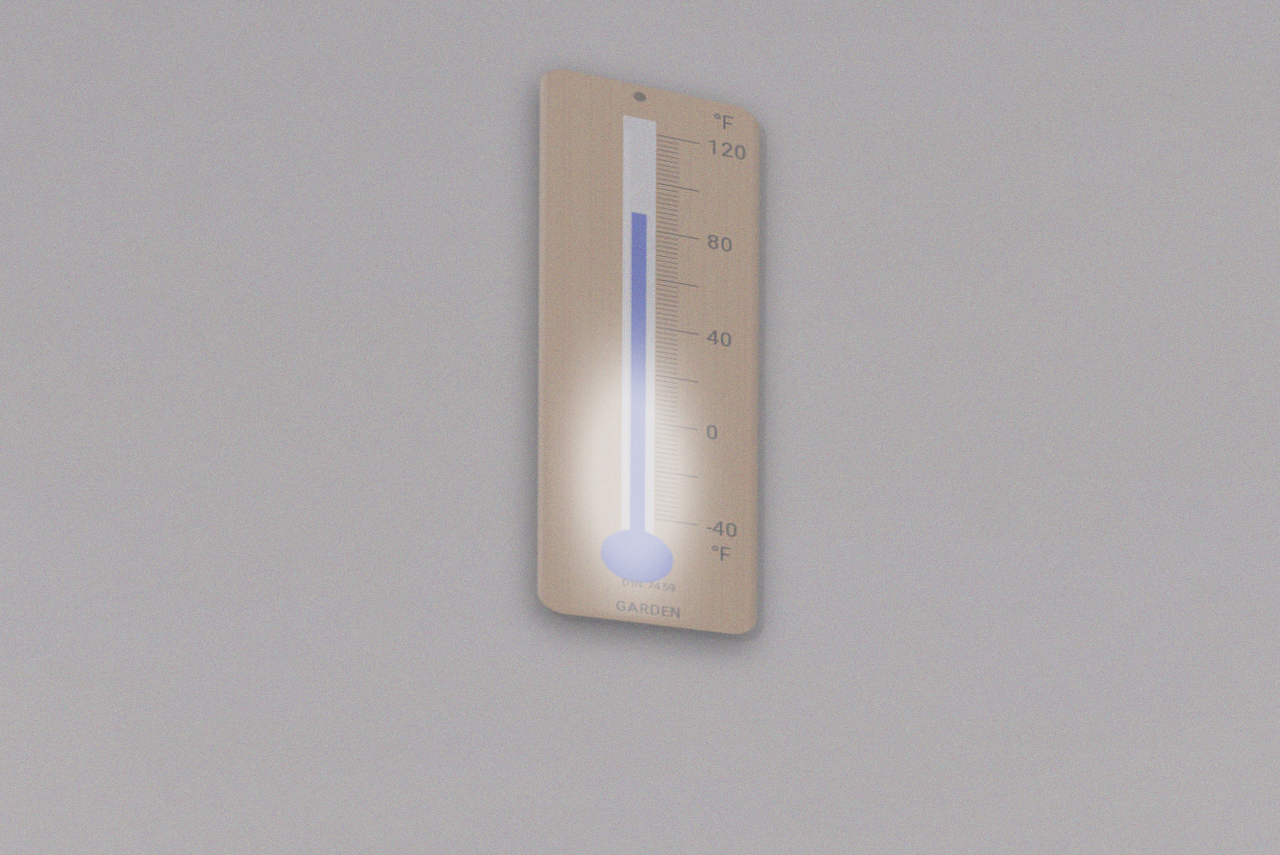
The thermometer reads °F 86
